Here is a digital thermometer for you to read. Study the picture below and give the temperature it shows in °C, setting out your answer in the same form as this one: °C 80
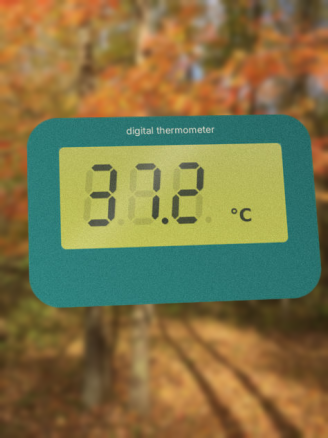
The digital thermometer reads °C 37.2
